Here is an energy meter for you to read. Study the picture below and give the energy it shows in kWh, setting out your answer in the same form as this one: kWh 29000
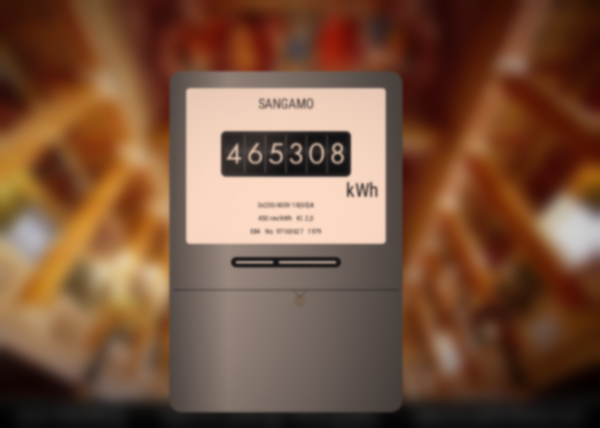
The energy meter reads kWh 465308
